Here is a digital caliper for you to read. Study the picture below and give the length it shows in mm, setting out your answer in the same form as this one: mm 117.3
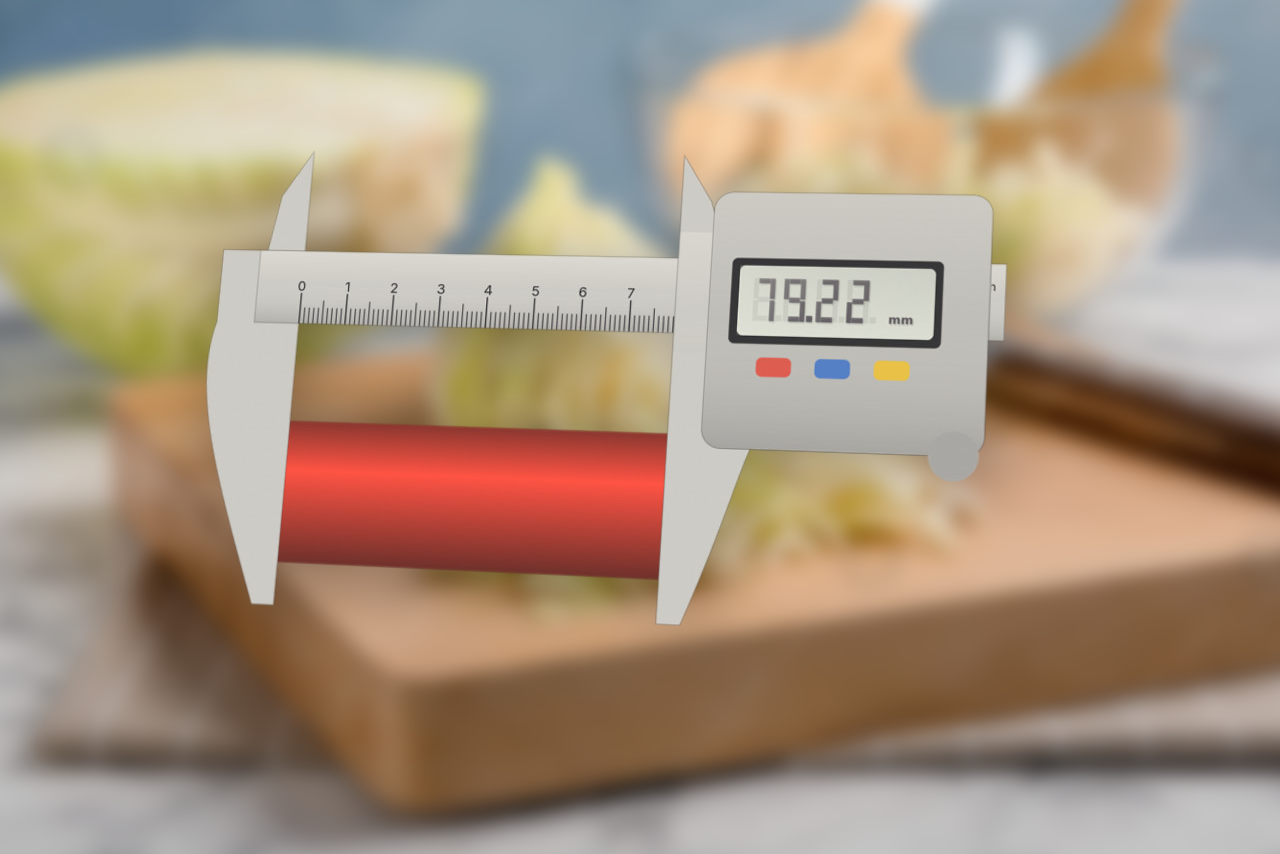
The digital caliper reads mm 79.22
